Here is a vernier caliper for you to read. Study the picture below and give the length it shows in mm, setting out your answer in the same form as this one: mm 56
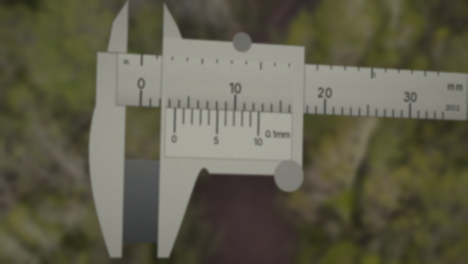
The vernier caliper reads mm 3.6
